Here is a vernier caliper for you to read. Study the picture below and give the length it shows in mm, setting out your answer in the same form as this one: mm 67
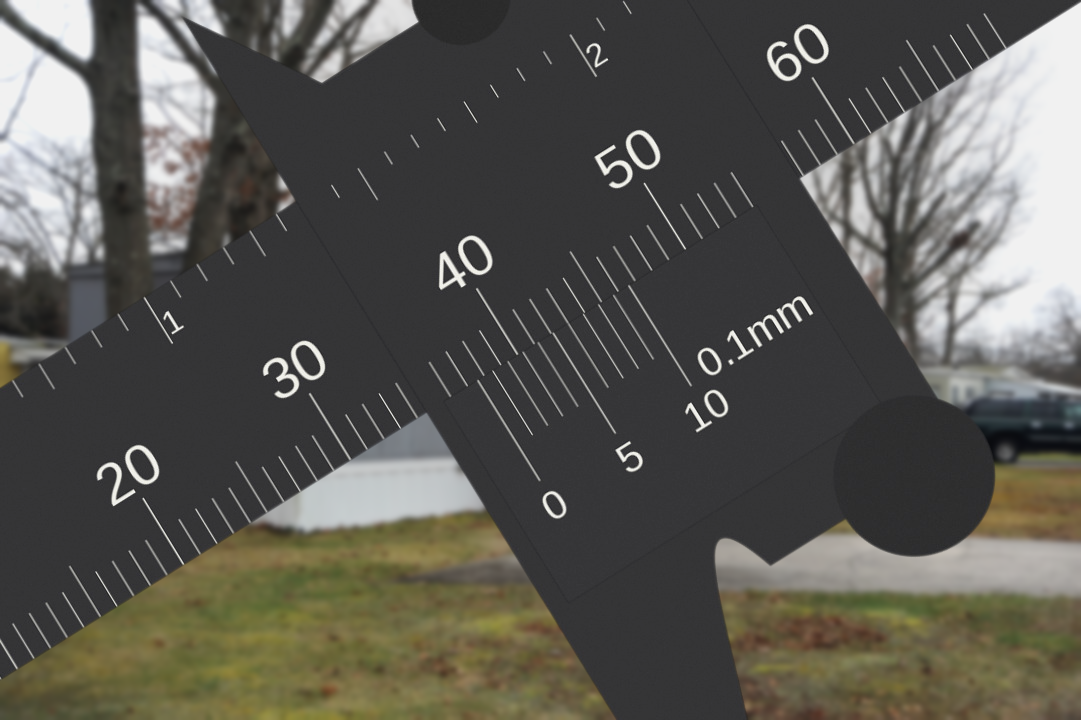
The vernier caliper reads mm 37.6
